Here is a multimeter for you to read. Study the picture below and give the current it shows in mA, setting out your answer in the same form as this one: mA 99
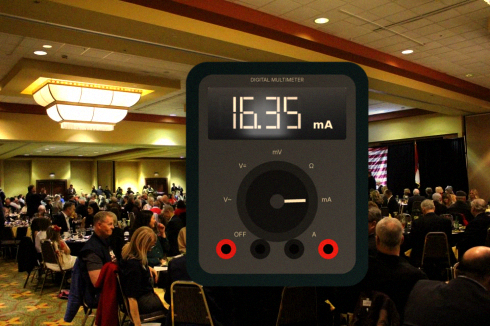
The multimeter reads mA 16.35
